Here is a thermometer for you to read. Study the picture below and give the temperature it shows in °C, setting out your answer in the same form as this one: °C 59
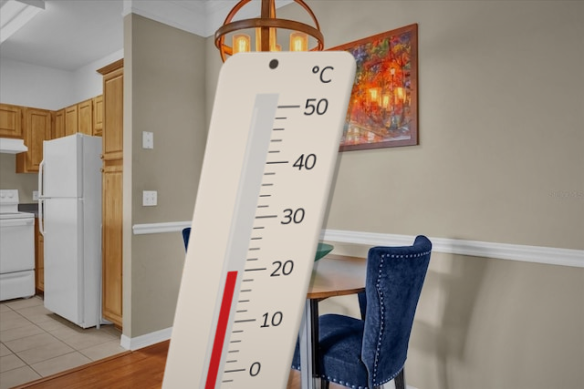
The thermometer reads °C 20
